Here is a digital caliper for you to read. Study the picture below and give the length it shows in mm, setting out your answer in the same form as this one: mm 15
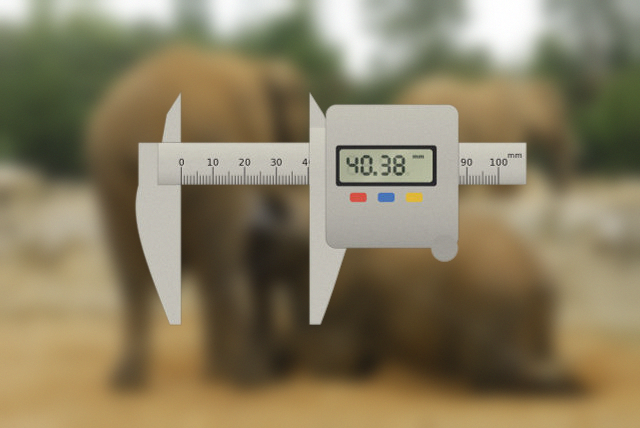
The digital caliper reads mm 40.38
